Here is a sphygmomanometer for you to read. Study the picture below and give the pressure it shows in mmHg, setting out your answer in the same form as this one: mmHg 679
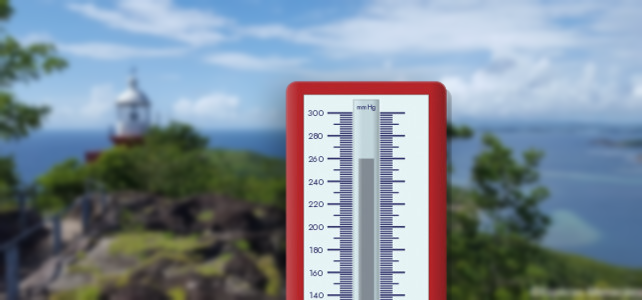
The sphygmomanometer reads mmHg 260
